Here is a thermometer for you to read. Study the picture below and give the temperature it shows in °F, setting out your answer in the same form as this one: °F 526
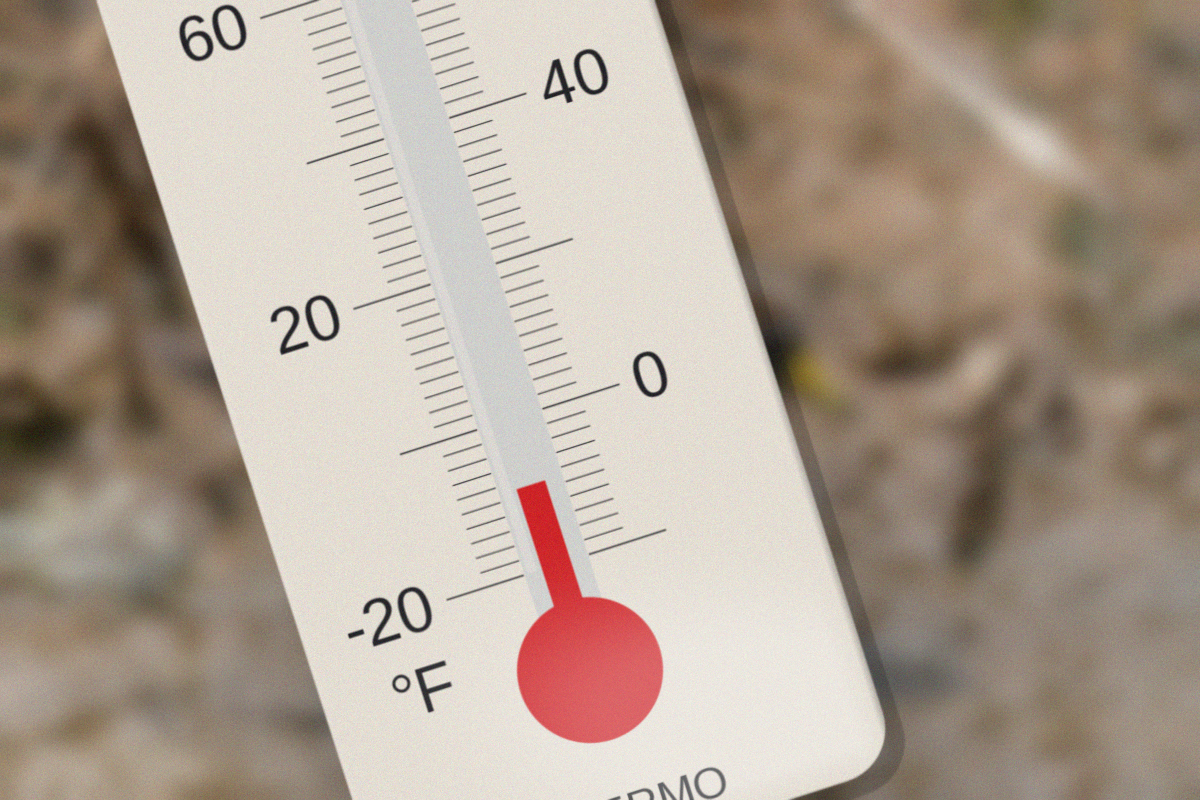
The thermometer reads °F -9
